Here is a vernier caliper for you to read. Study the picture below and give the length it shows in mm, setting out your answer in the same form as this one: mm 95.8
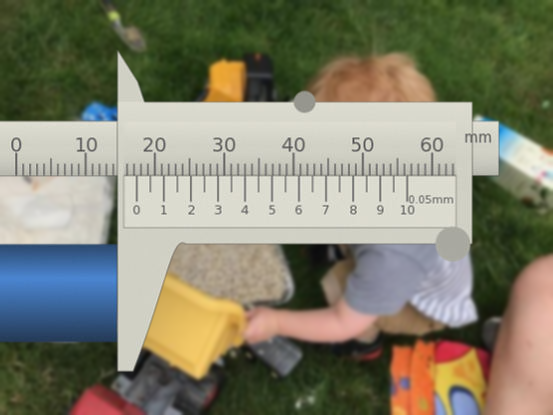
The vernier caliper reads mm 17.4
